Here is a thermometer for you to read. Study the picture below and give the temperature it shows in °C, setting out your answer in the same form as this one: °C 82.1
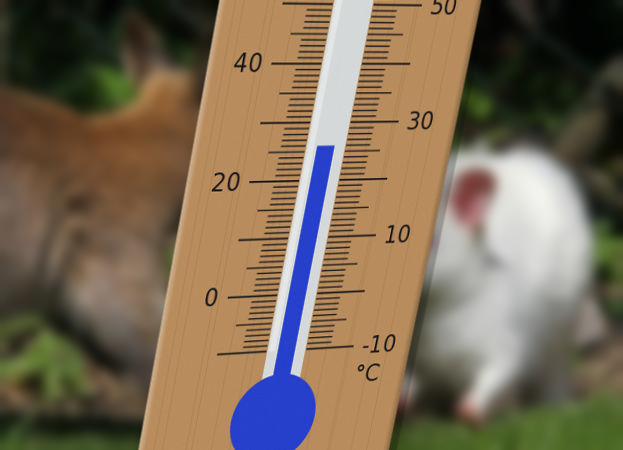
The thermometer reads °C 26
